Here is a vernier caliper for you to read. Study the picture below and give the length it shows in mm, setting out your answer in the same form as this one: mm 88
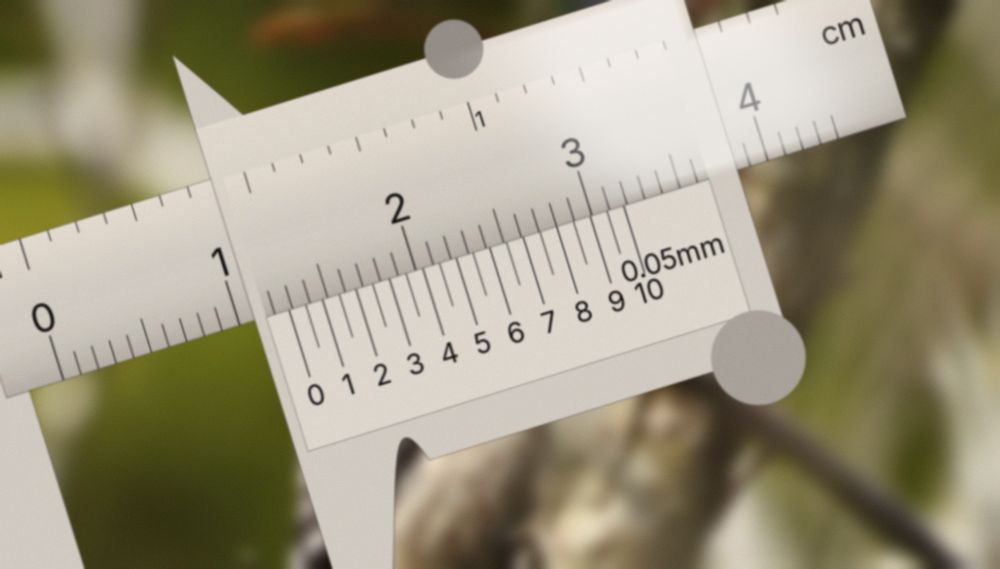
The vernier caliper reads mm 12.8
